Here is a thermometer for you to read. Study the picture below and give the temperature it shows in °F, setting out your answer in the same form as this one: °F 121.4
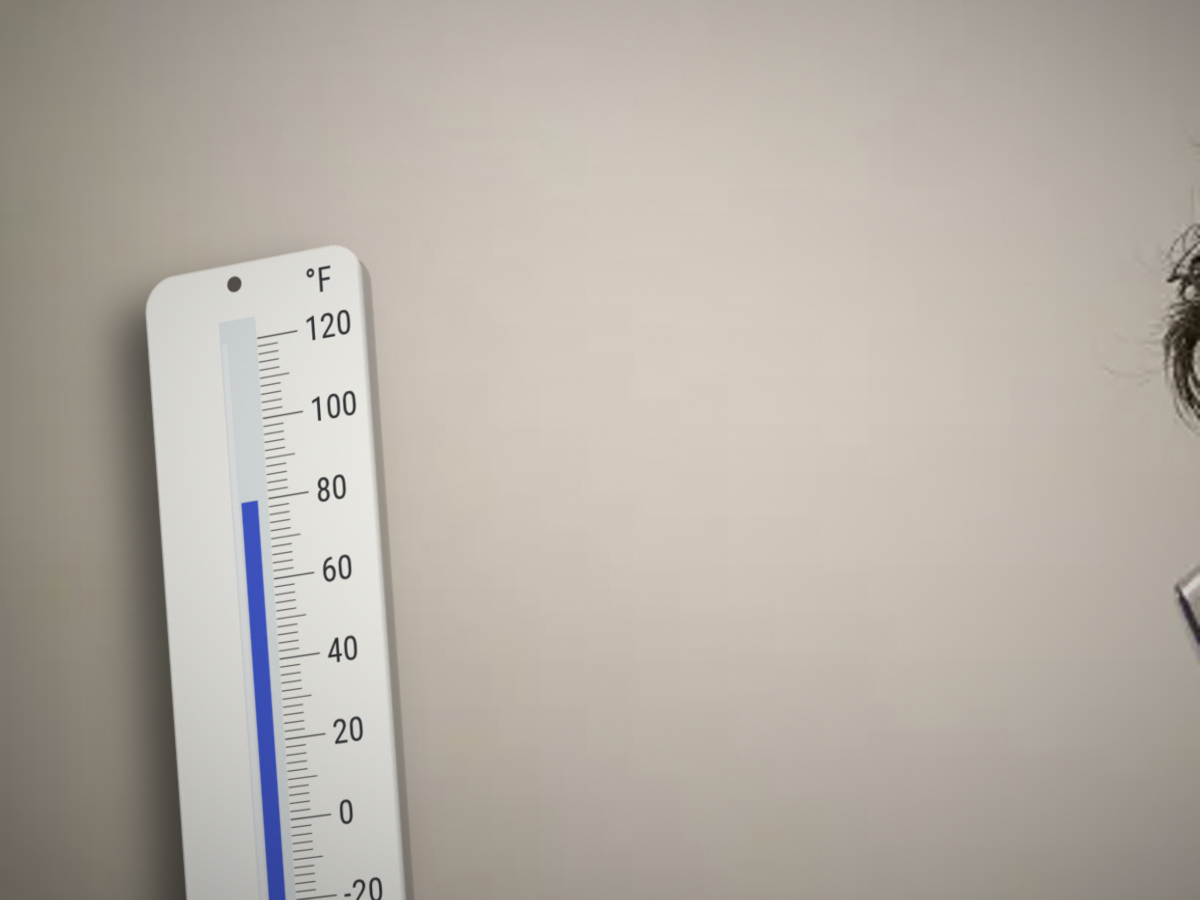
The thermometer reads °F 80
